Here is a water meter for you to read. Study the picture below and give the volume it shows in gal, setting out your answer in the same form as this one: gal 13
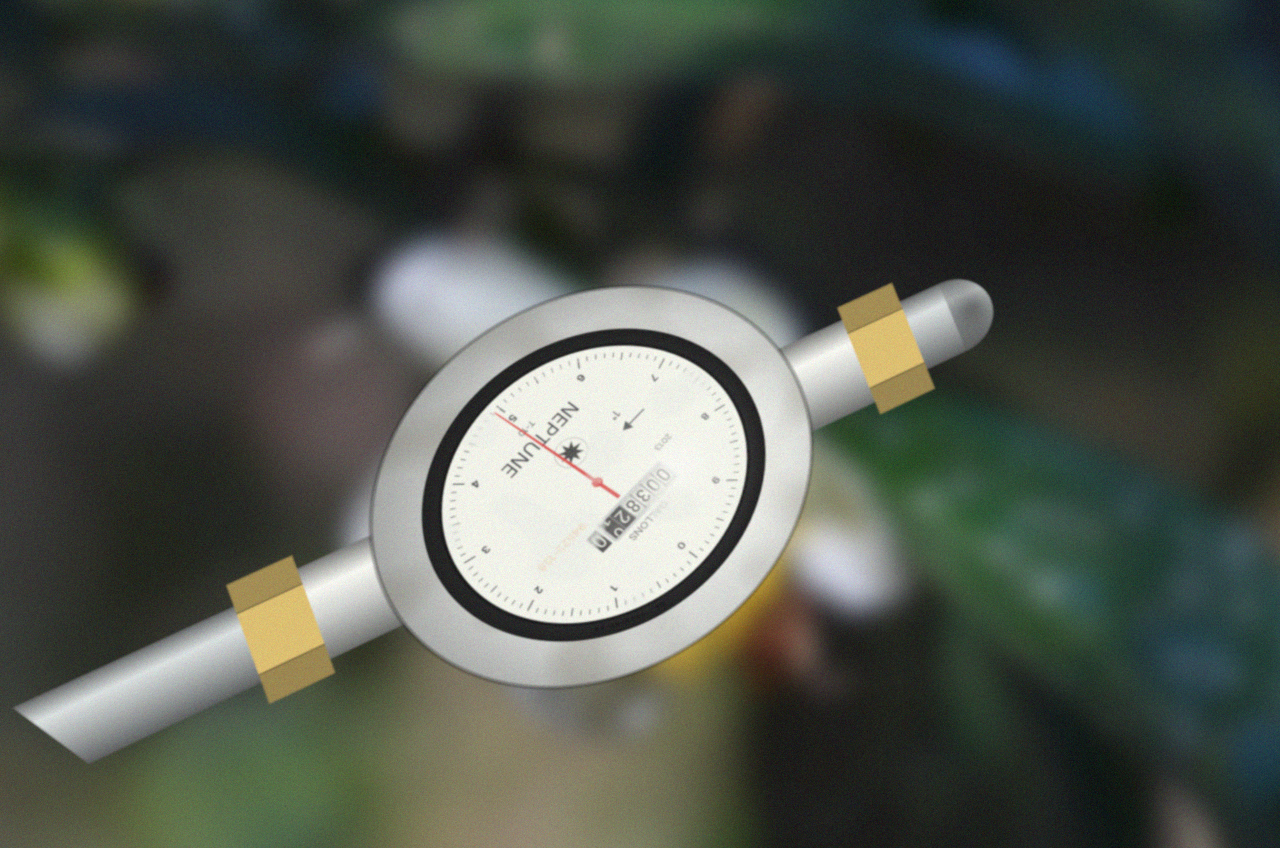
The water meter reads gal 38204.9
